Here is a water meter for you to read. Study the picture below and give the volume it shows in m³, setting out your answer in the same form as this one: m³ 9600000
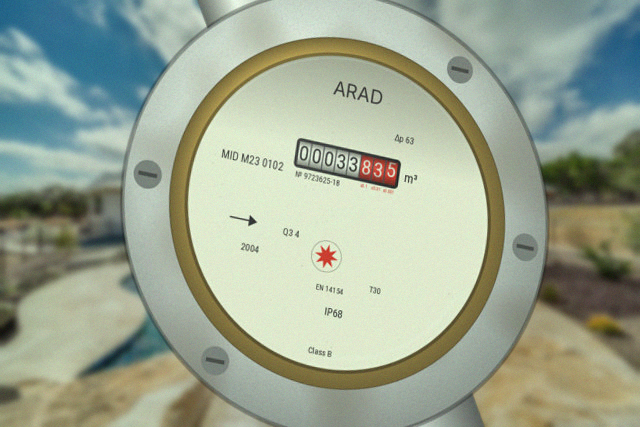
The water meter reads m³ 33.835
